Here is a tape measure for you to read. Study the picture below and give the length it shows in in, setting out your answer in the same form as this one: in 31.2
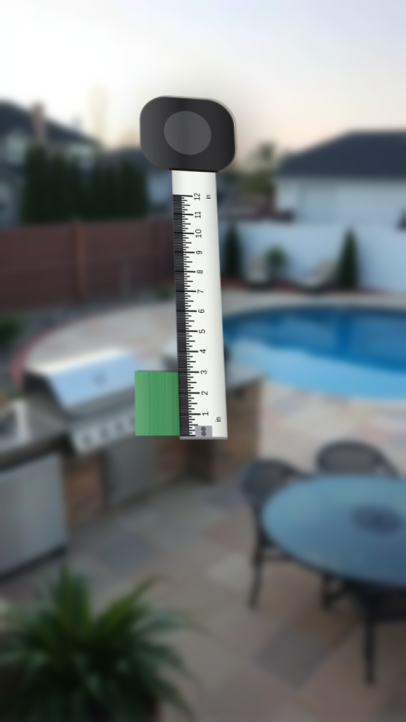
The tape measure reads in 3
